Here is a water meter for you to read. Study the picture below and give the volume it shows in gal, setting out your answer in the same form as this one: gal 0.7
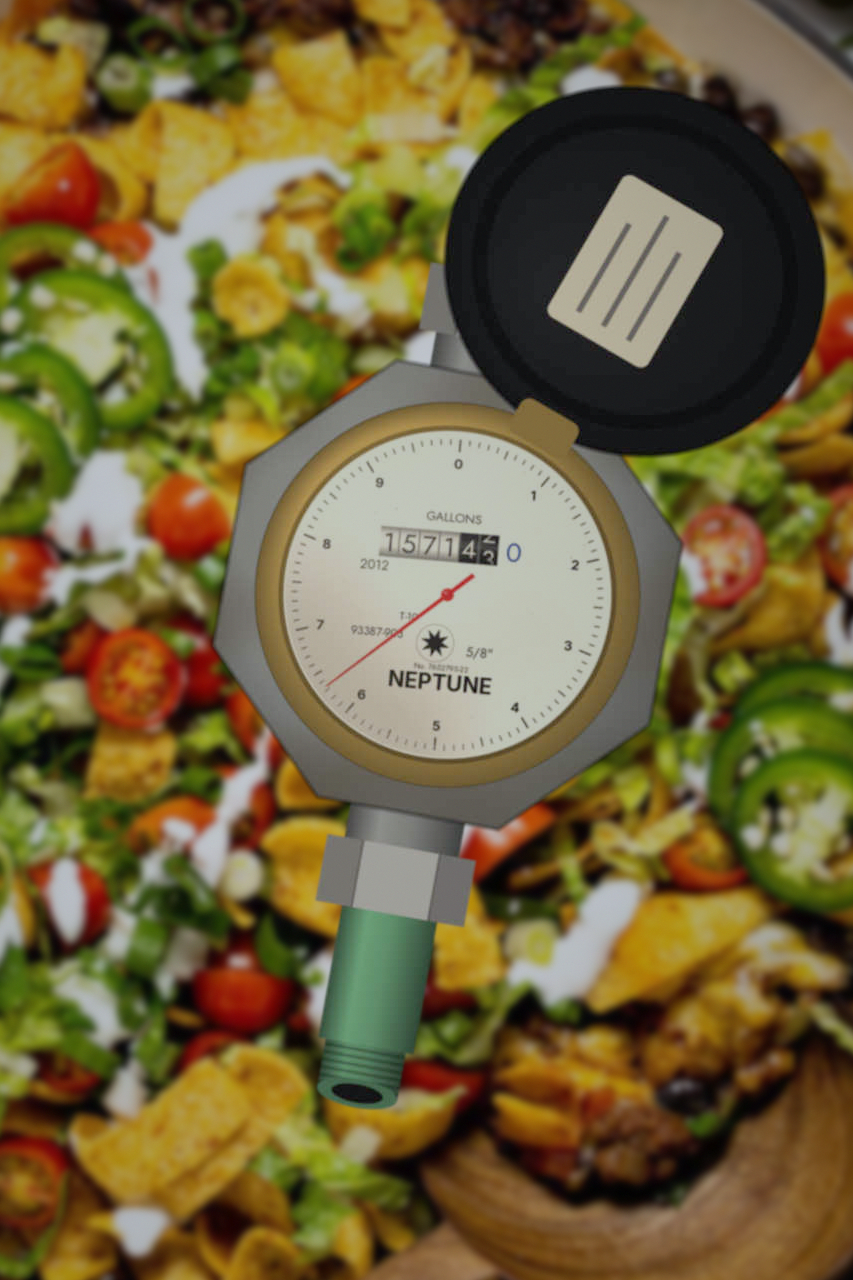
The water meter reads gal 1571426.3
